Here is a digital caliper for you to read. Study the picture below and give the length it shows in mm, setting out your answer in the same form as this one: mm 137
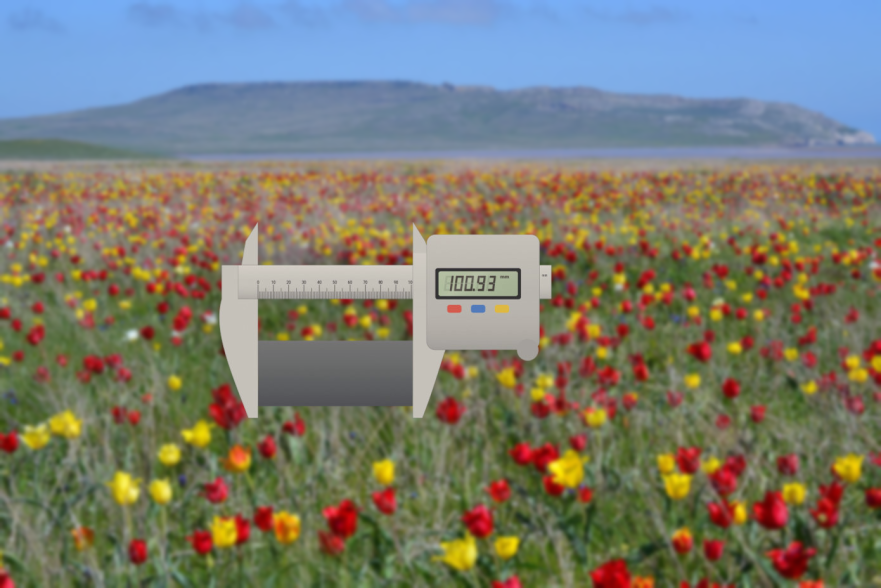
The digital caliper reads mm 100.93
